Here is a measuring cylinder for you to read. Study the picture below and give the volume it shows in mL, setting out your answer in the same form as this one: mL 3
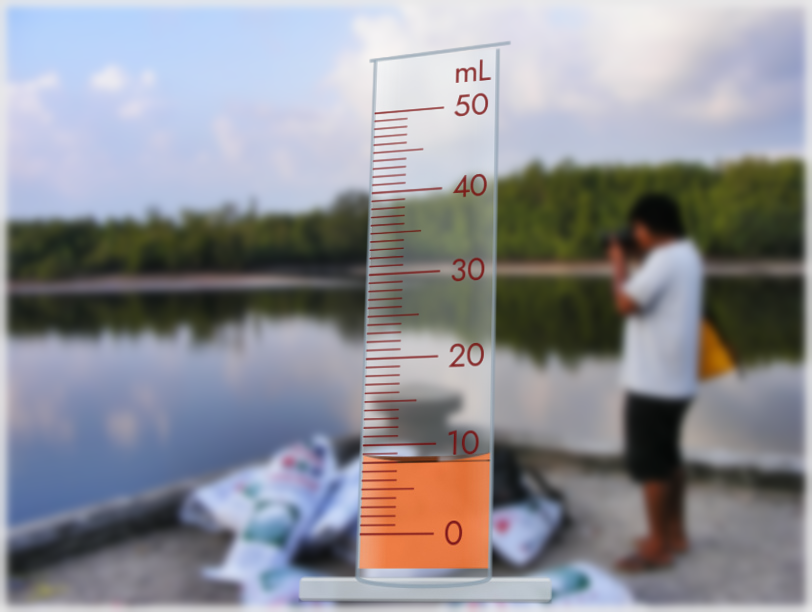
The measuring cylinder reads mL 8
